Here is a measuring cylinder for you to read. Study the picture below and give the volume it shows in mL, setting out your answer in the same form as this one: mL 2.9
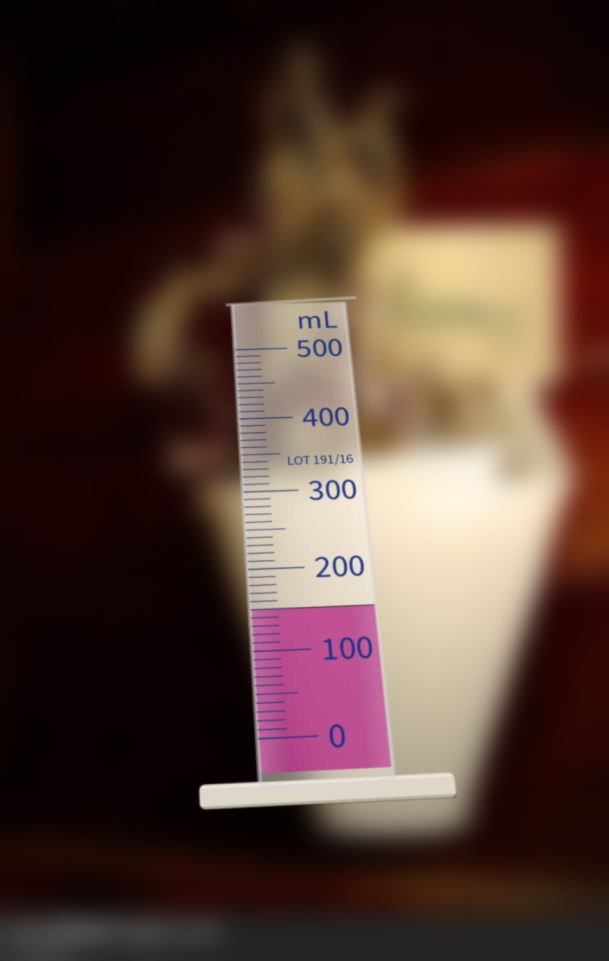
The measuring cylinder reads mL 150
